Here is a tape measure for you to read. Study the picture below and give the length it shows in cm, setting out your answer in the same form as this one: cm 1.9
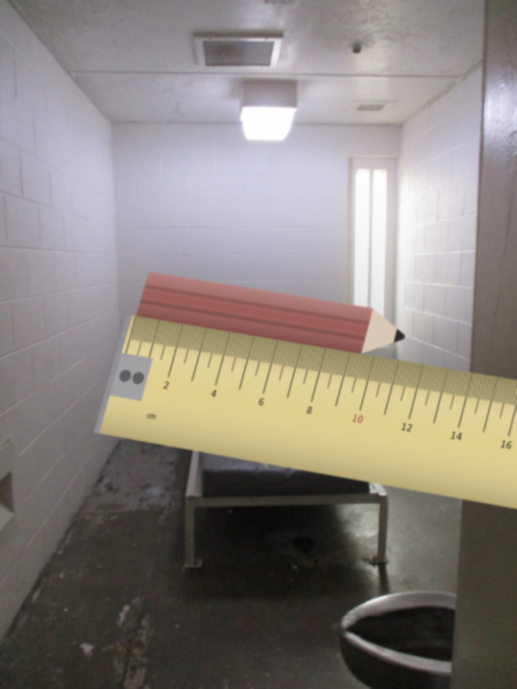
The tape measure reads cm 11
